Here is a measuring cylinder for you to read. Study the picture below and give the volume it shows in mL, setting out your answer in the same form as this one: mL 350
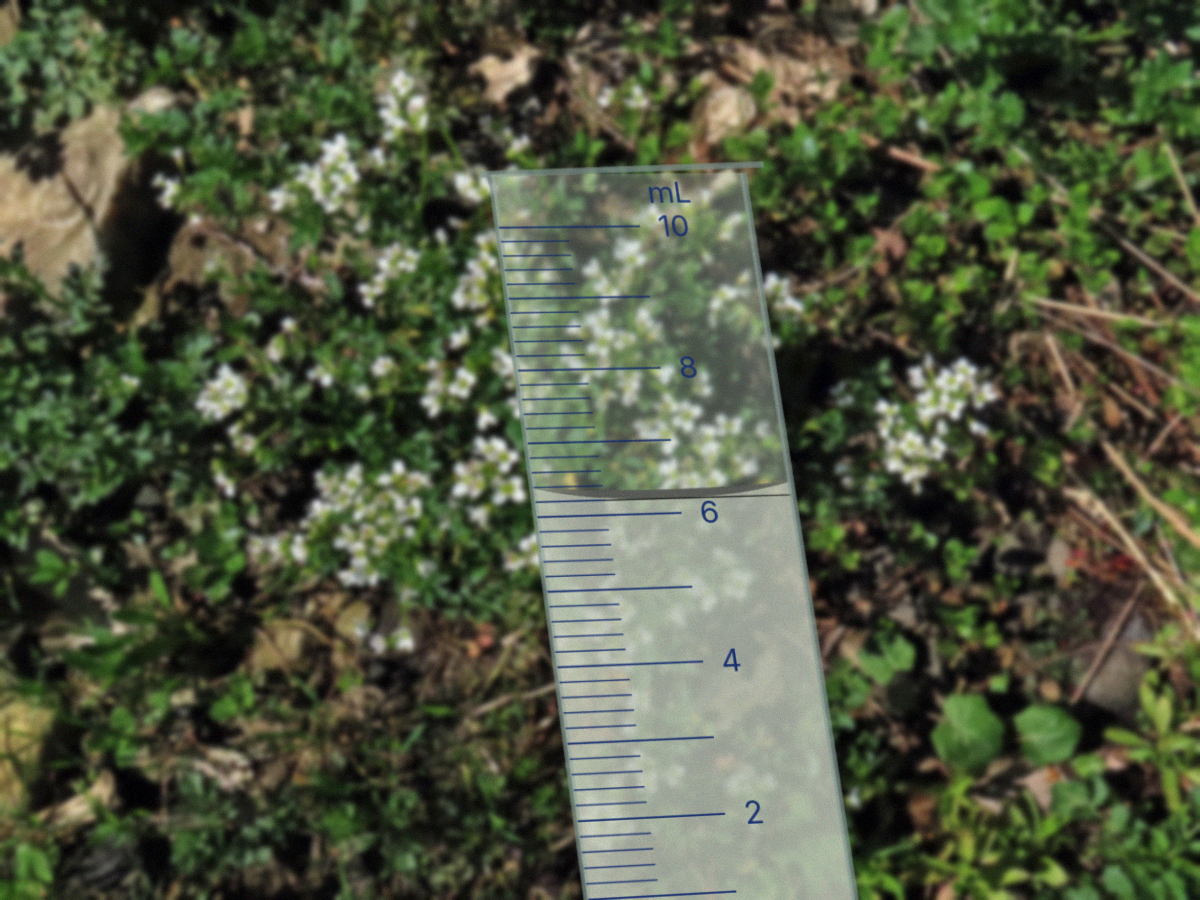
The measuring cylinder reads mL 6.2
